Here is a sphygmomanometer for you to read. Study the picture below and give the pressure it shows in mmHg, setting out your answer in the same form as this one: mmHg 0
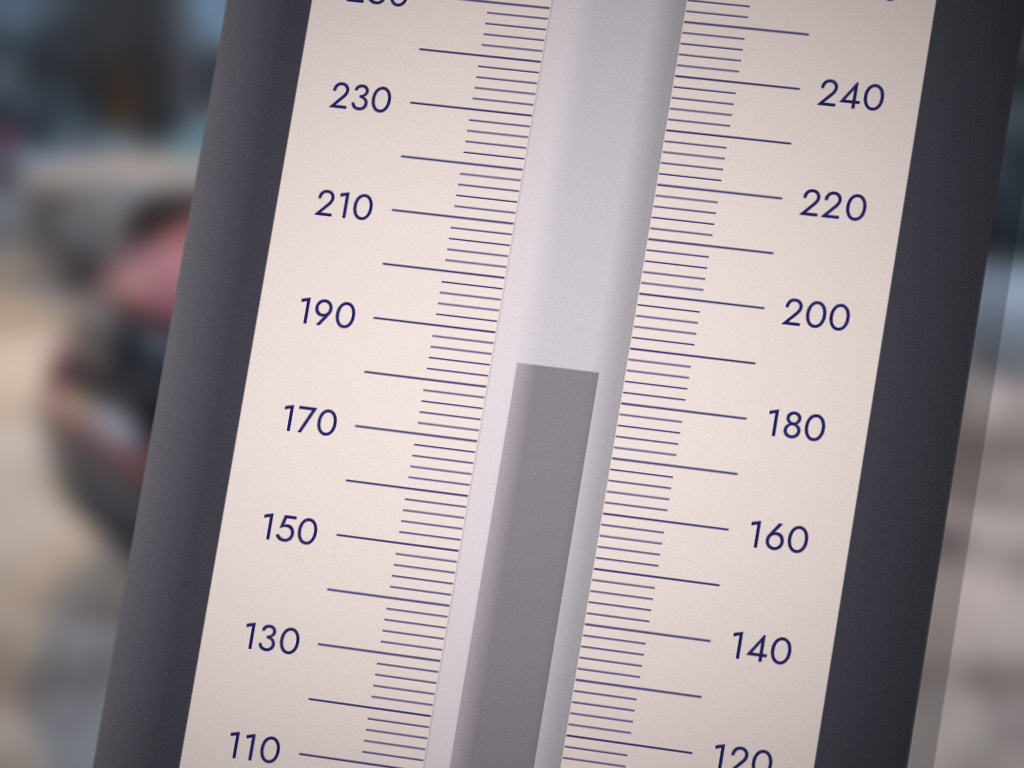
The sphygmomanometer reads mmHg 185
